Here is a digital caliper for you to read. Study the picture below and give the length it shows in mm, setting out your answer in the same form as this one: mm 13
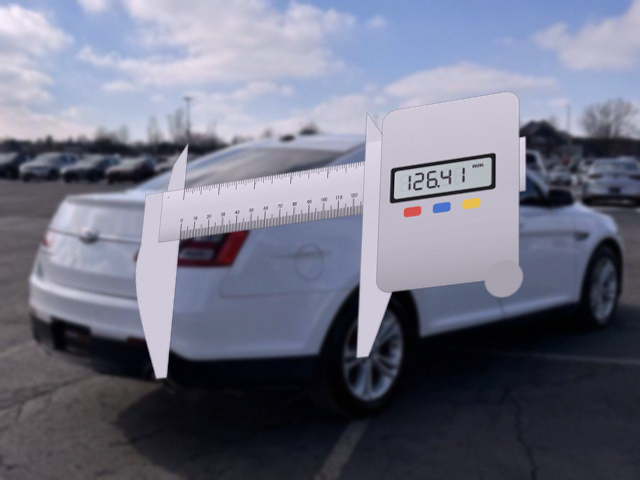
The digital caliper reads mm 126.41
